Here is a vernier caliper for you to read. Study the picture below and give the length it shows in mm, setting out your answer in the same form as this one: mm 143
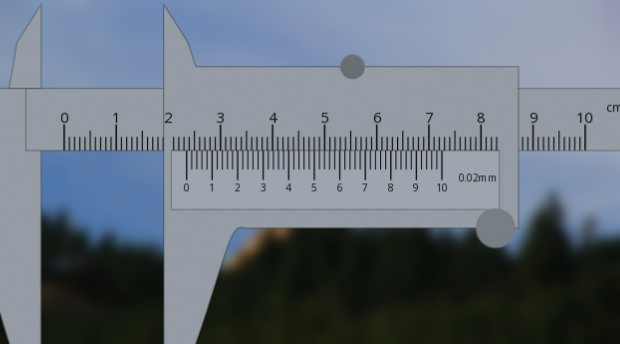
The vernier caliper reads mm 23.5
